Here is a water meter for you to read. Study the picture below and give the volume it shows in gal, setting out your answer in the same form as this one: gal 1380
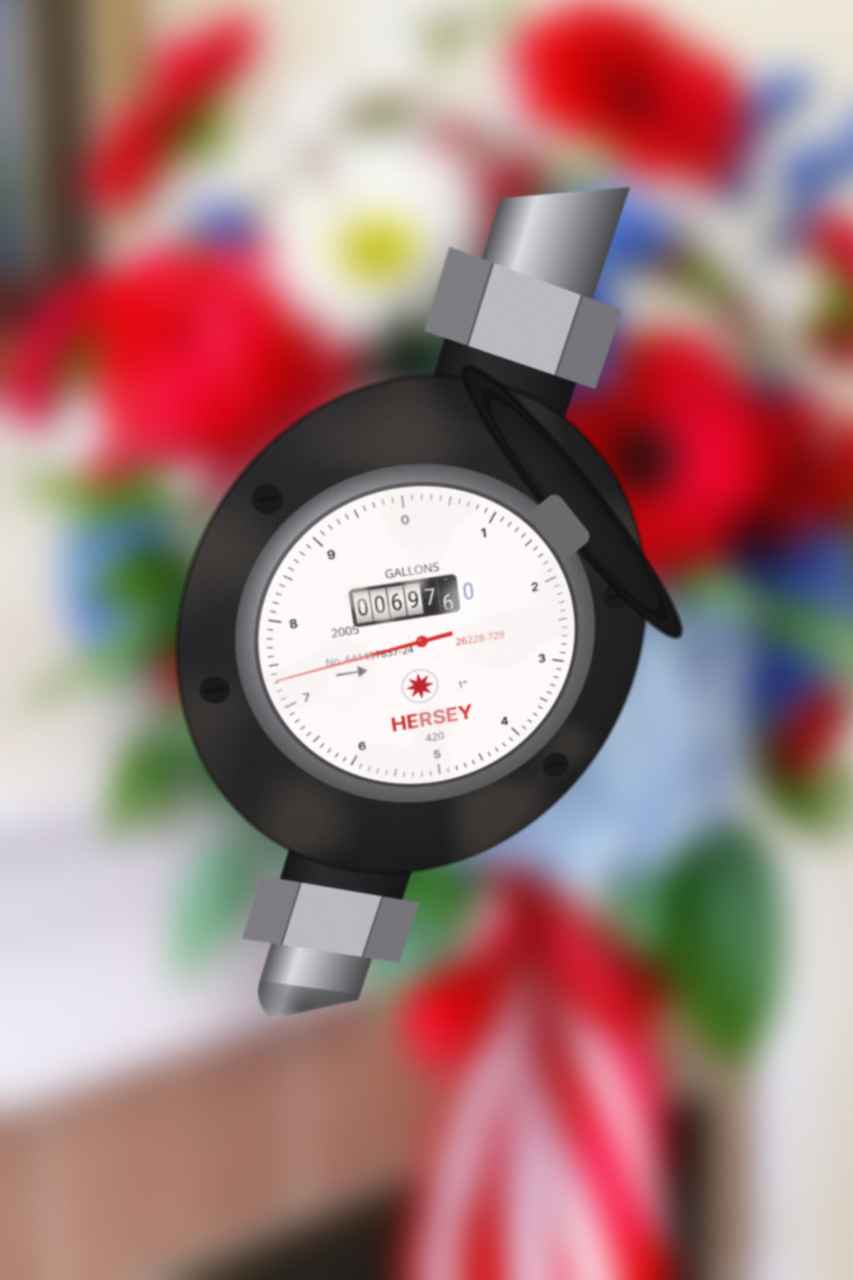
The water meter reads gal 69757.3
